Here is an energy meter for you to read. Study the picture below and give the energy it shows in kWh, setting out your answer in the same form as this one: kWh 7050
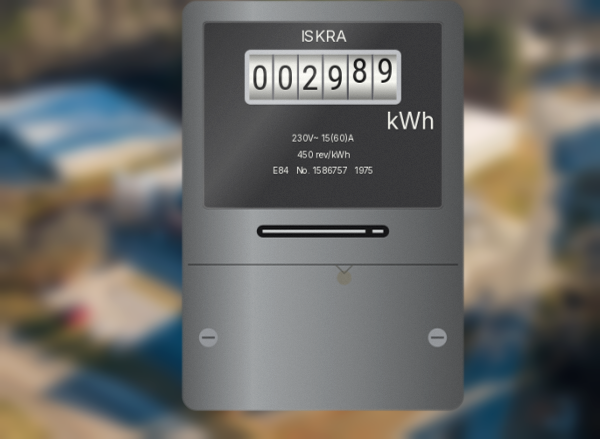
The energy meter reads kWh 2989
